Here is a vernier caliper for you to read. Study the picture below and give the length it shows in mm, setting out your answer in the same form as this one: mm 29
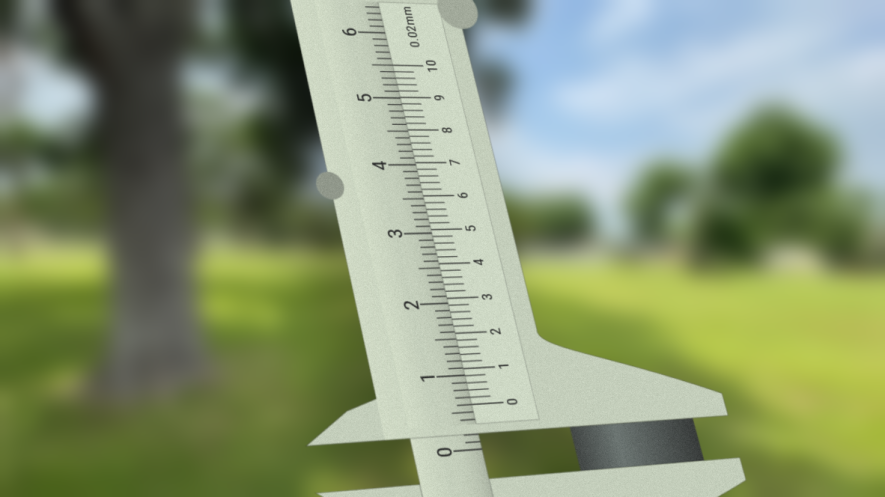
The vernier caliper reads mm 6.0
